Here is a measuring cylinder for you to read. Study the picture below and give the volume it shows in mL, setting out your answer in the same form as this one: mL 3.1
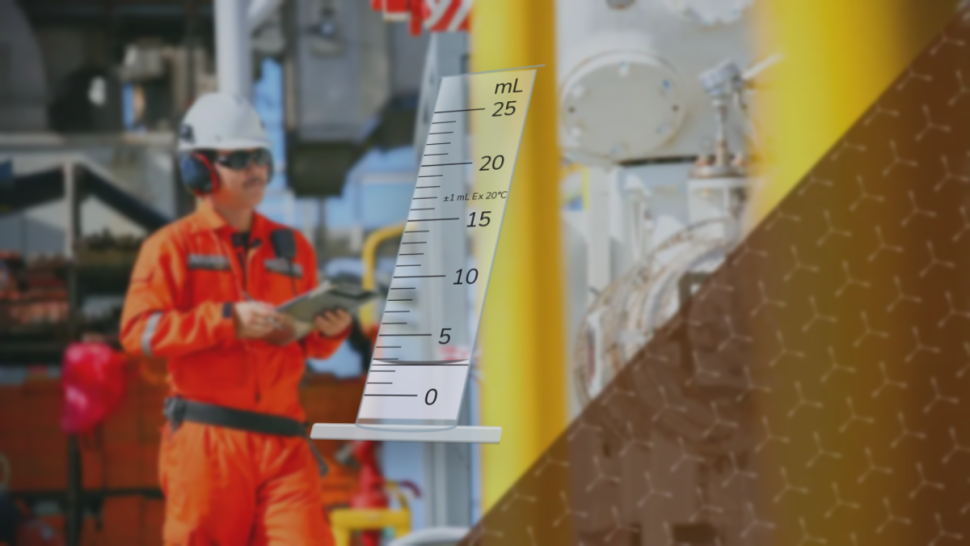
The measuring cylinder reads mL 2.5
